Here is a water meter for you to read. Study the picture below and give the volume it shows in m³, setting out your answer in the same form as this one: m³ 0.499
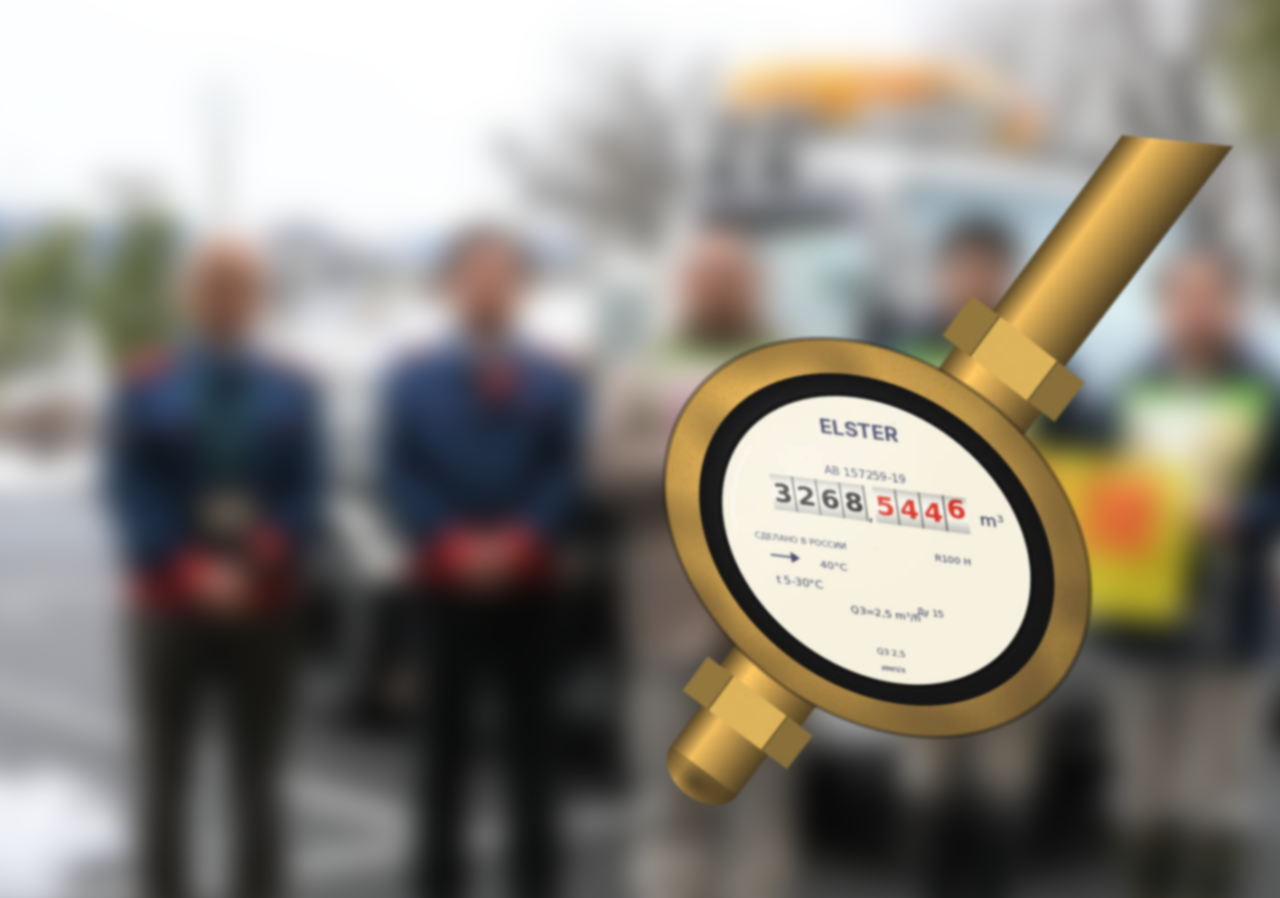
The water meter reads m³ 3268.5446
